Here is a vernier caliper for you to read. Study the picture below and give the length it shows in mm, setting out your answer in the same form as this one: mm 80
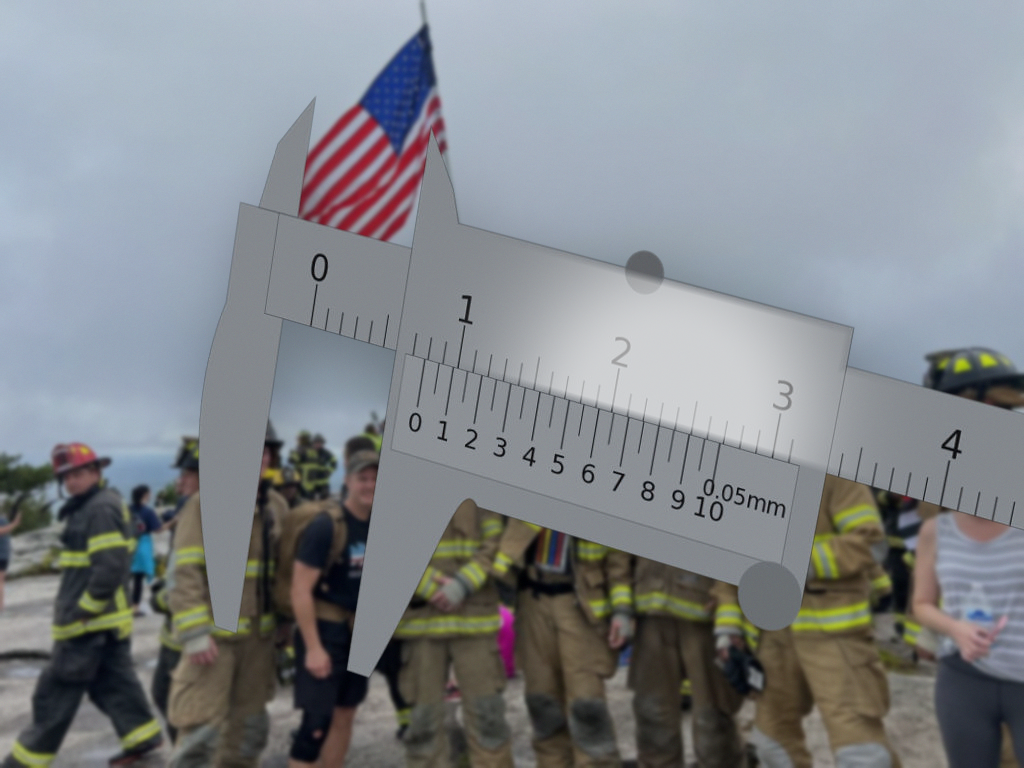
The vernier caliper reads mm 7.8
